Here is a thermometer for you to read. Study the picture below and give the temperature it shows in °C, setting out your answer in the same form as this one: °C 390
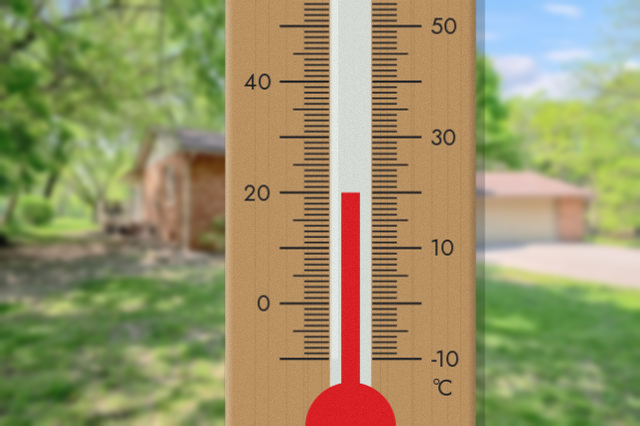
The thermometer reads °C 20
